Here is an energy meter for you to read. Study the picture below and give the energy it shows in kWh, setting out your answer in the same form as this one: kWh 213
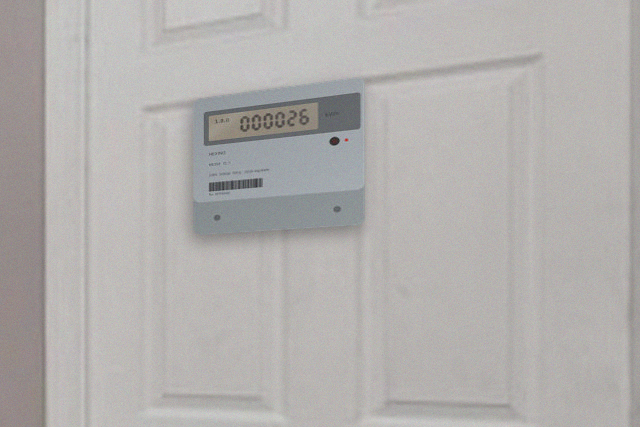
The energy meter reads kWh 26
